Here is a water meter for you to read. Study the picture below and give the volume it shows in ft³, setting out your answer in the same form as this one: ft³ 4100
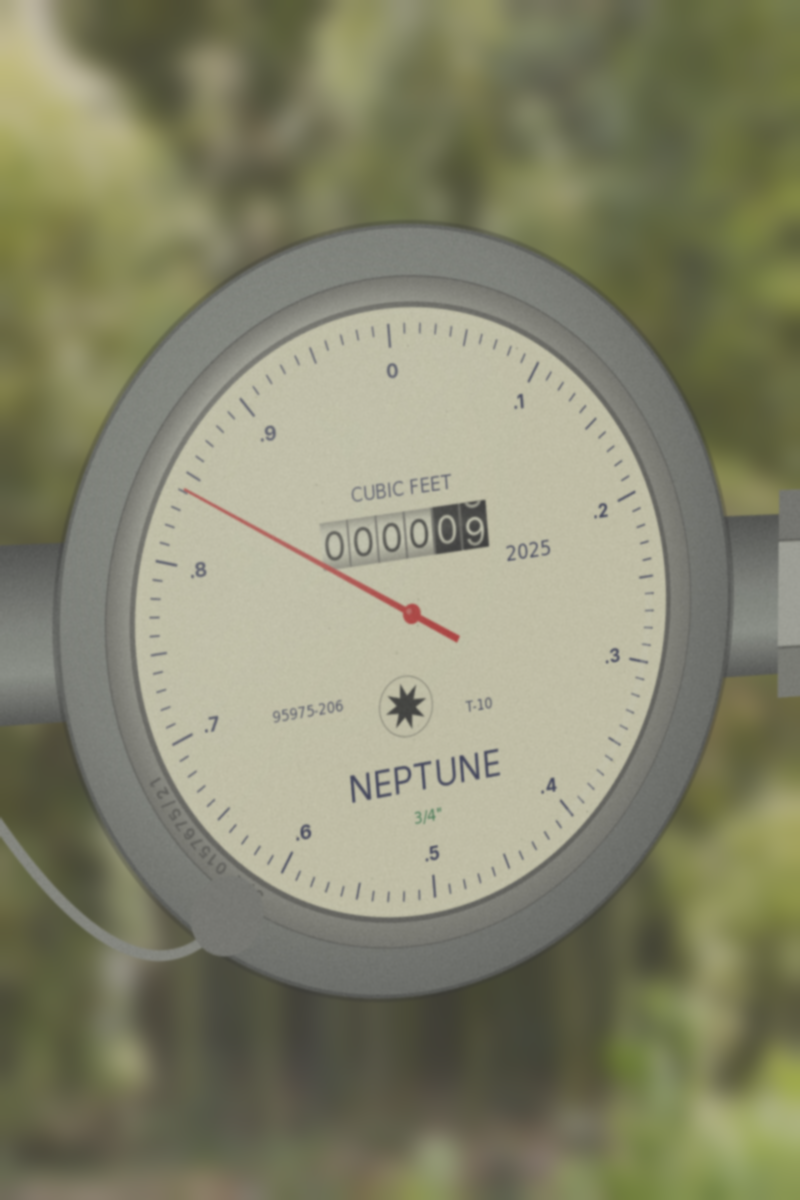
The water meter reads ft³ 8.84
